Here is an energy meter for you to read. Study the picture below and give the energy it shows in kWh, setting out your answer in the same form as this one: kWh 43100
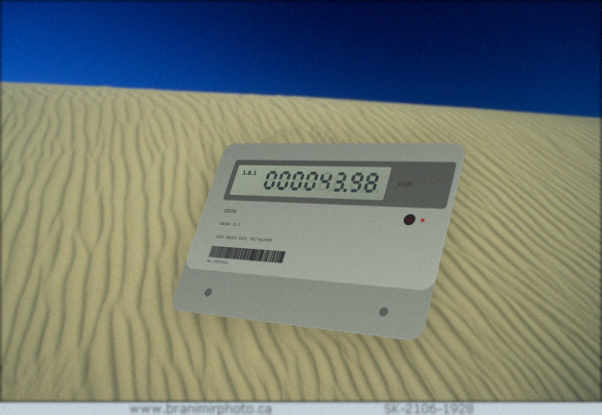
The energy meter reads kWh 43.98
